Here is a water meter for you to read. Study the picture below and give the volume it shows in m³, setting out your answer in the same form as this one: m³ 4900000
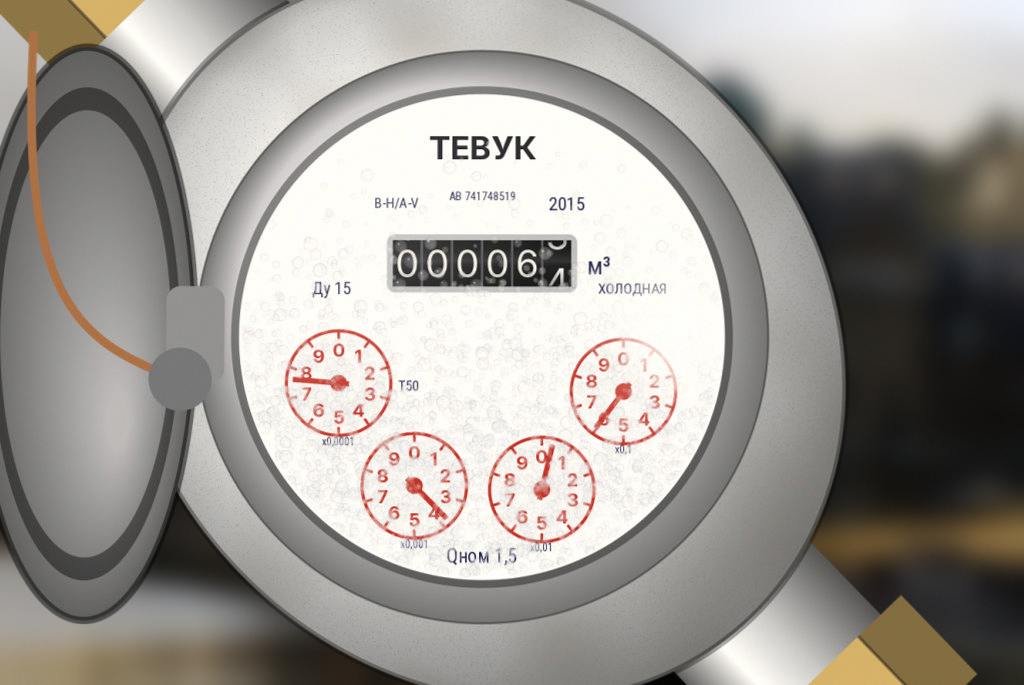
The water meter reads m³ 63.6037
